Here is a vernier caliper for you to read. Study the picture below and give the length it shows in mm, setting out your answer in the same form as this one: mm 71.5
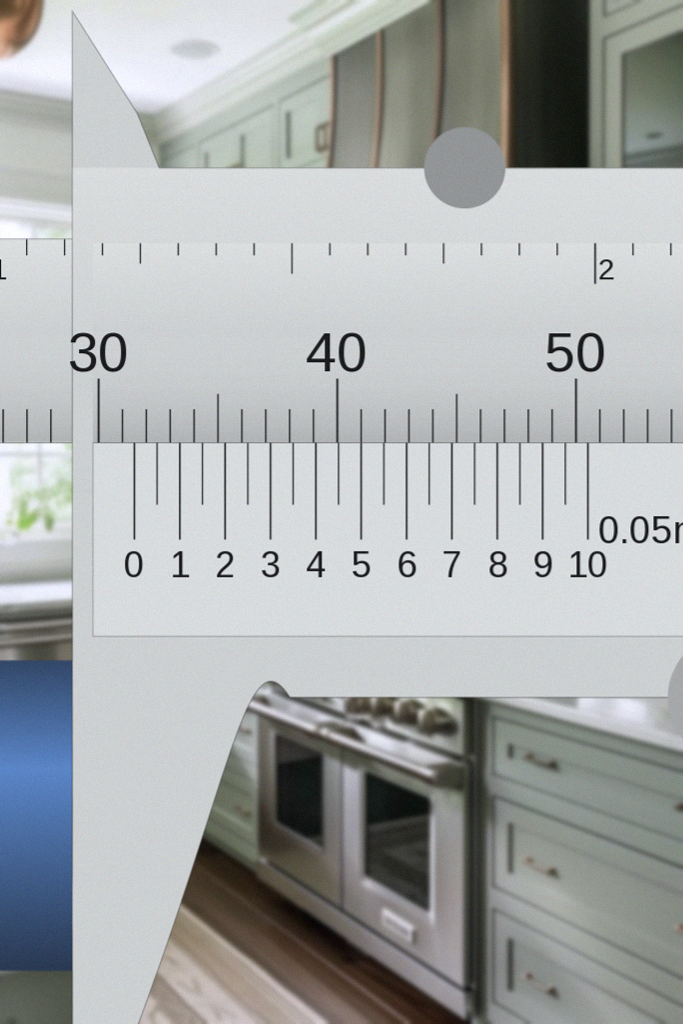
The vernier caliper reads mm 31.50
